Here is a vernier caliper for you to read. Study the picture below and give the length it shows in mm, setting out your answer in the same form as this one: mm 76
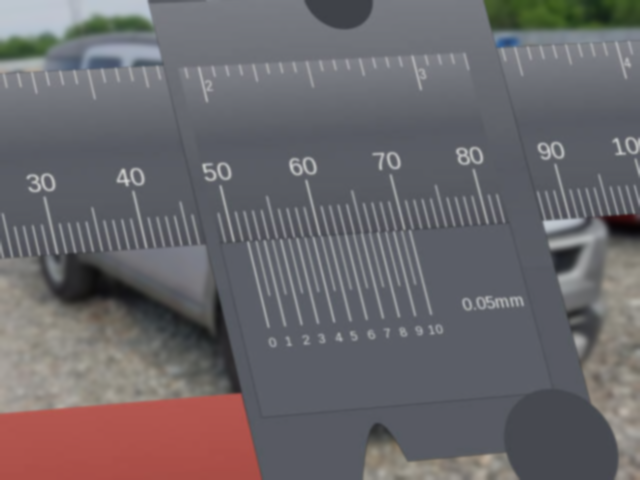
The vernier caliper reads mm 51.6
